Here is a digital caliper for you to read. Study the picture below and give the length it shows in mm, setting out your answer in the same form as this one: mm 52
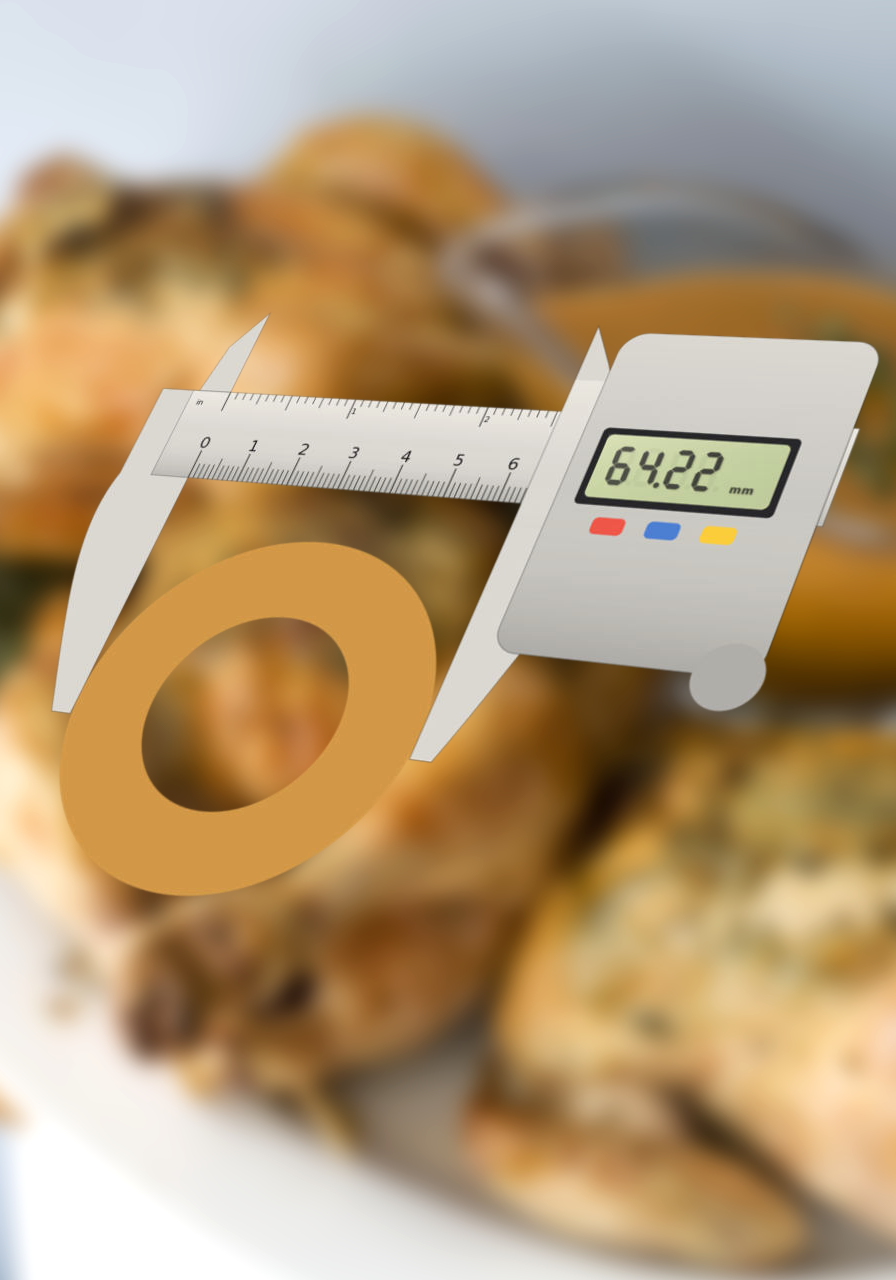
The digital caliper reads mm 64.22
